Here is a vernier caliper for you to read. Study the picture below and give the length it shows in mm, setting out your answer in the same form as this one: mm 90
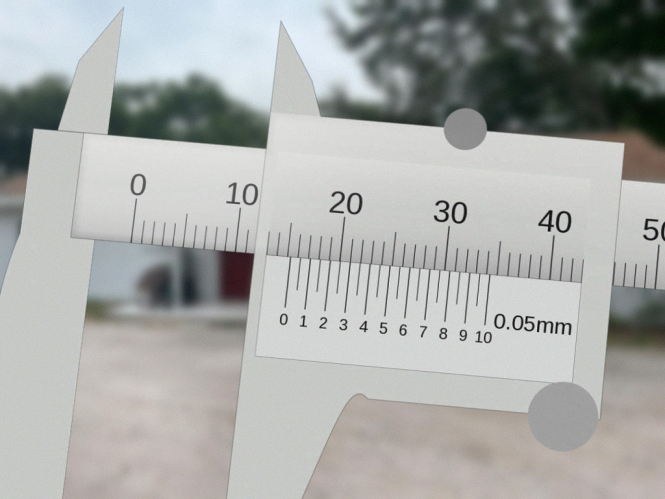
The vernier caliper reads mm 15.3
